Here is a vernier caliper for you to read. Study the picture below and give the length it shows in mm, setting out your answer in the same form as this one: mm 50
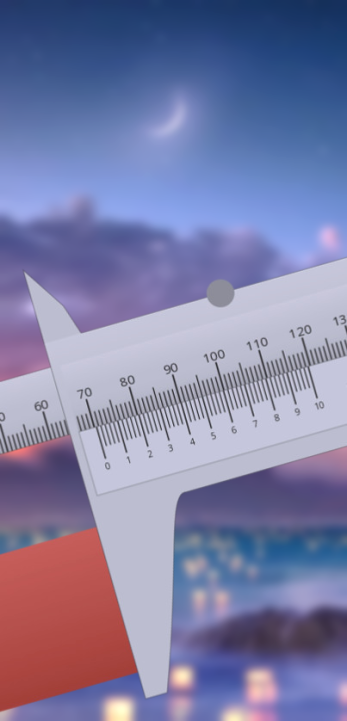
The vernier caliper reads mm 70.5
